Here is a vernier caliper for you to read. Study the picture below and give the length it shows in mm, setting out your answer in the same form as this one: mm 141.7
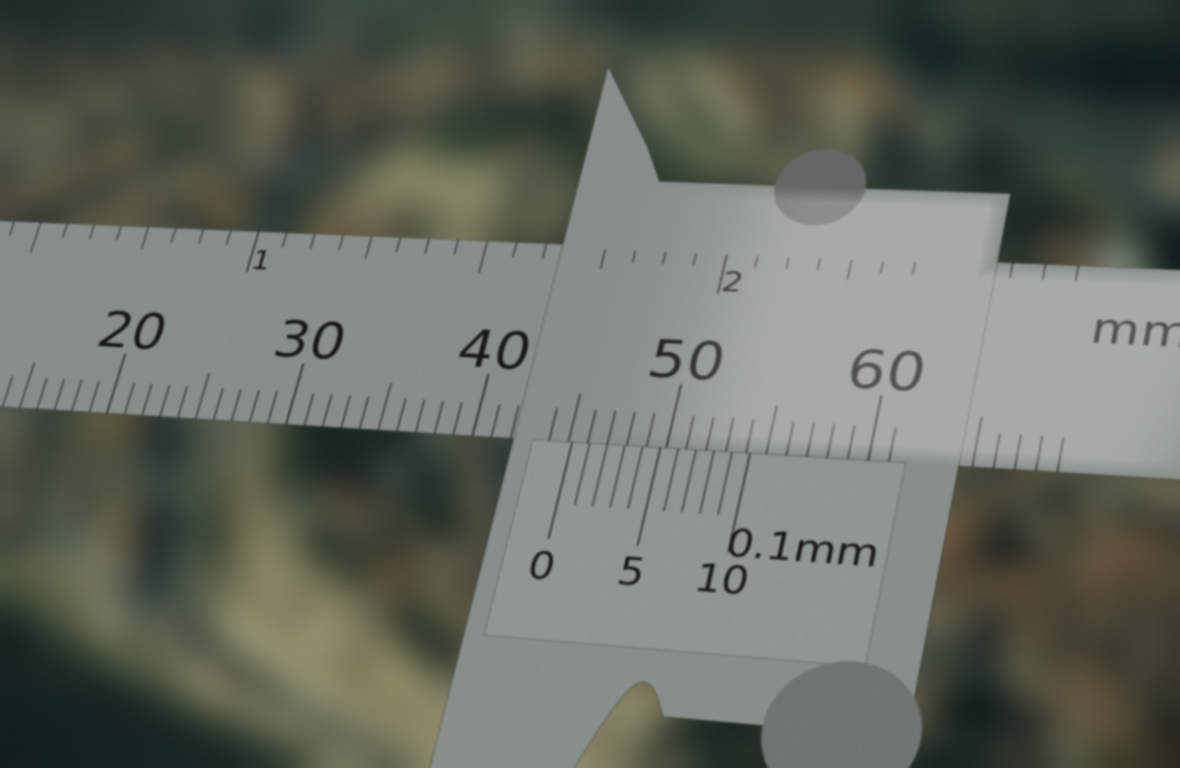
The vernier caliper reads mm 45.2
